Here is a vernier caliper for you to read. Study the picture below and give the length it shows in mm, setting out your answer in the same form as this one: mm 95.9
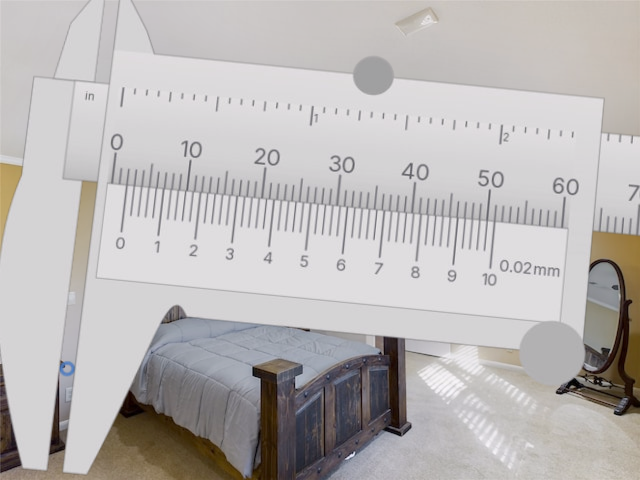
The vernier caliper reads mm 2.0
